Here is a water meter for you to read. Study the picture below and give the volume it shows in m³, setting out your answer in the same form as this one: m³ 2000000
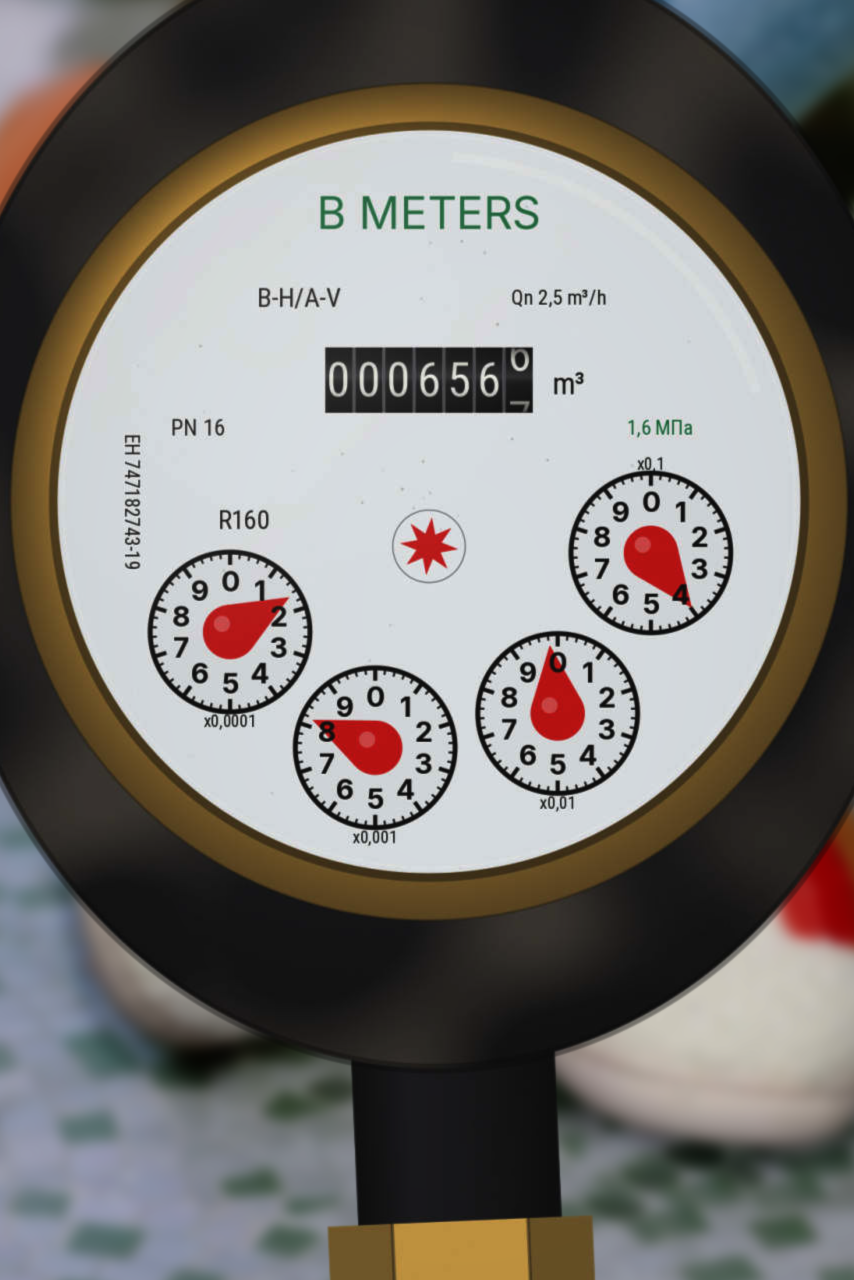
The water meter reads m³ 6566.3981
